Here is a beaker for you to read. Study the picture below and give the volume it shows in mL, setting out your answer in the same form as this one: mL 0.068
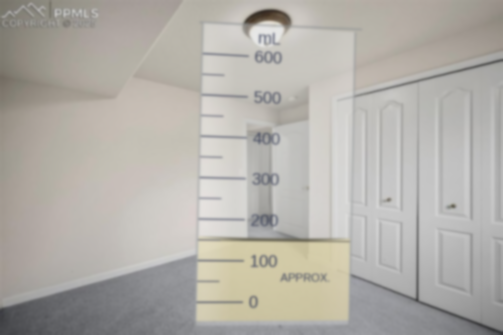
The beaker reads mL 150
